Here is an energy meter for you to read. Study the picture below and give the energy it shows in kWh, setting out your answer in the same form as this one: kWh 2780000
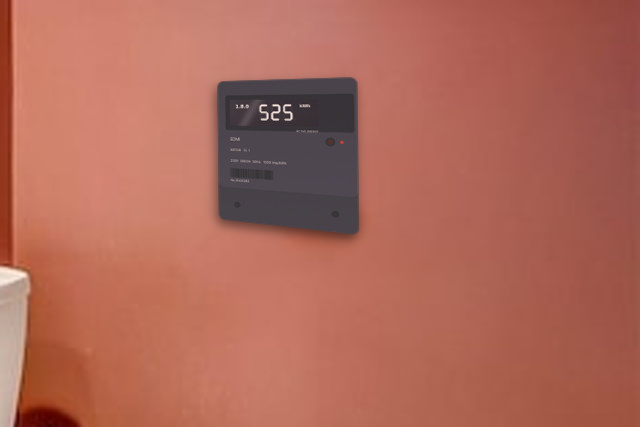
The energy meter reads kWh 525
